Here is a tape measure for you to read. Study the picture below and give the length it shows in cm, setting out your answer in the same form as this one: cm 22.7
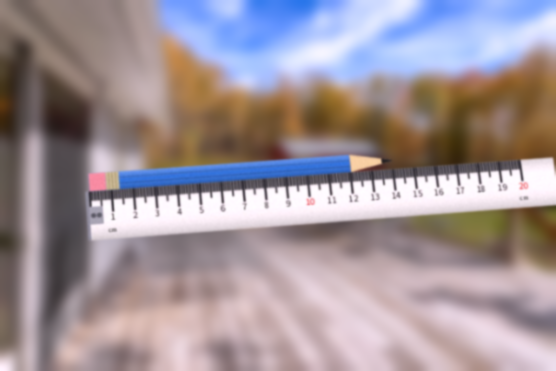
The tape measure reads cm 14
